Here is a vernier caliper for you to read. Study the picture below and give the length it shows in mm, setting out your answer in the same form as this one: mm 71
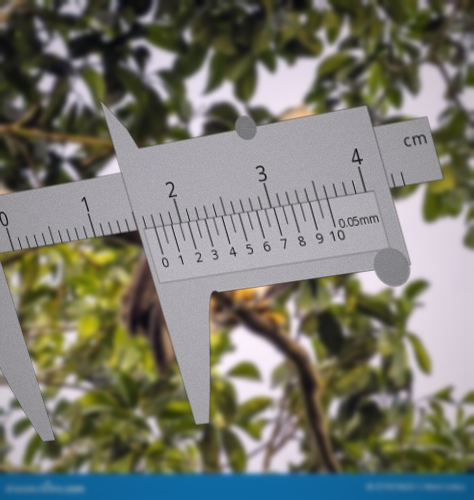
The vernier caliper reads mm 17.0
